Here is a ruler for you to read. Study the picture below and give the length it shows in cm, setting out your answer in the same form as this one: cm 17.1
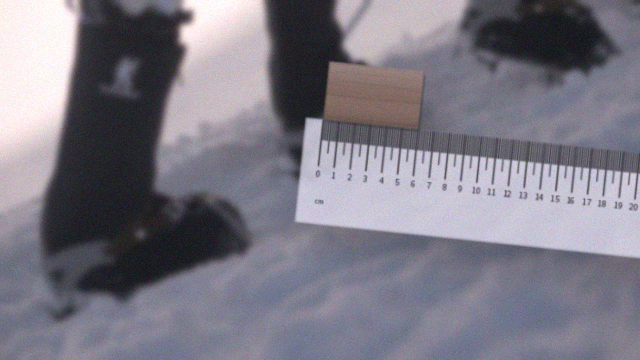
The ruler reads cm 6
